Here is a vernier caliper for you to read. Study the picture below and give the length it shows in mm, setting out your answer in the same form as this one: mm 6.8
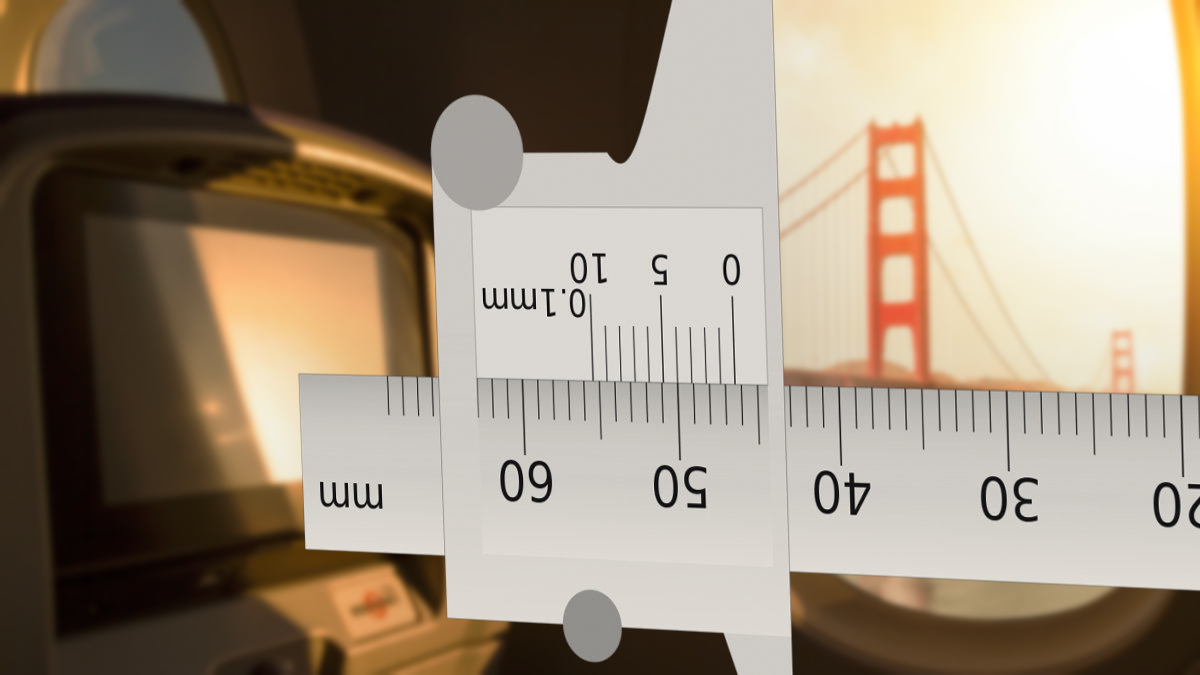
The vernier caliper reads mm 46.4
